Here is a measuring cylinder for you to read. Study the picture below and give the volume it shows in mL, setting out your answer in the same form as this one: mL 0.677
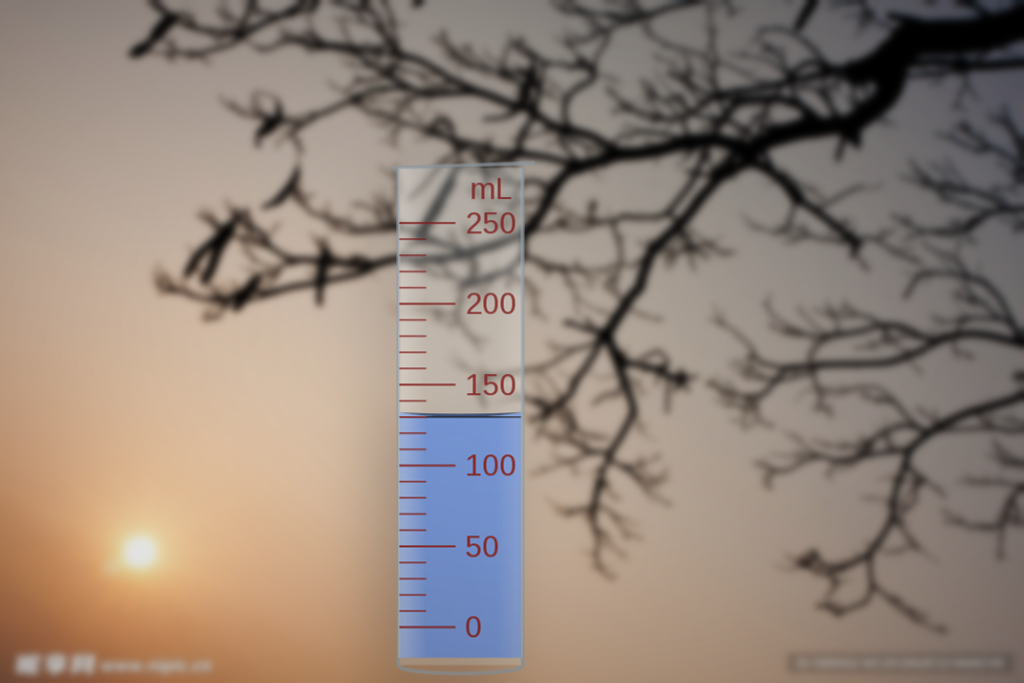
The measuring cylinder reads mL 130
